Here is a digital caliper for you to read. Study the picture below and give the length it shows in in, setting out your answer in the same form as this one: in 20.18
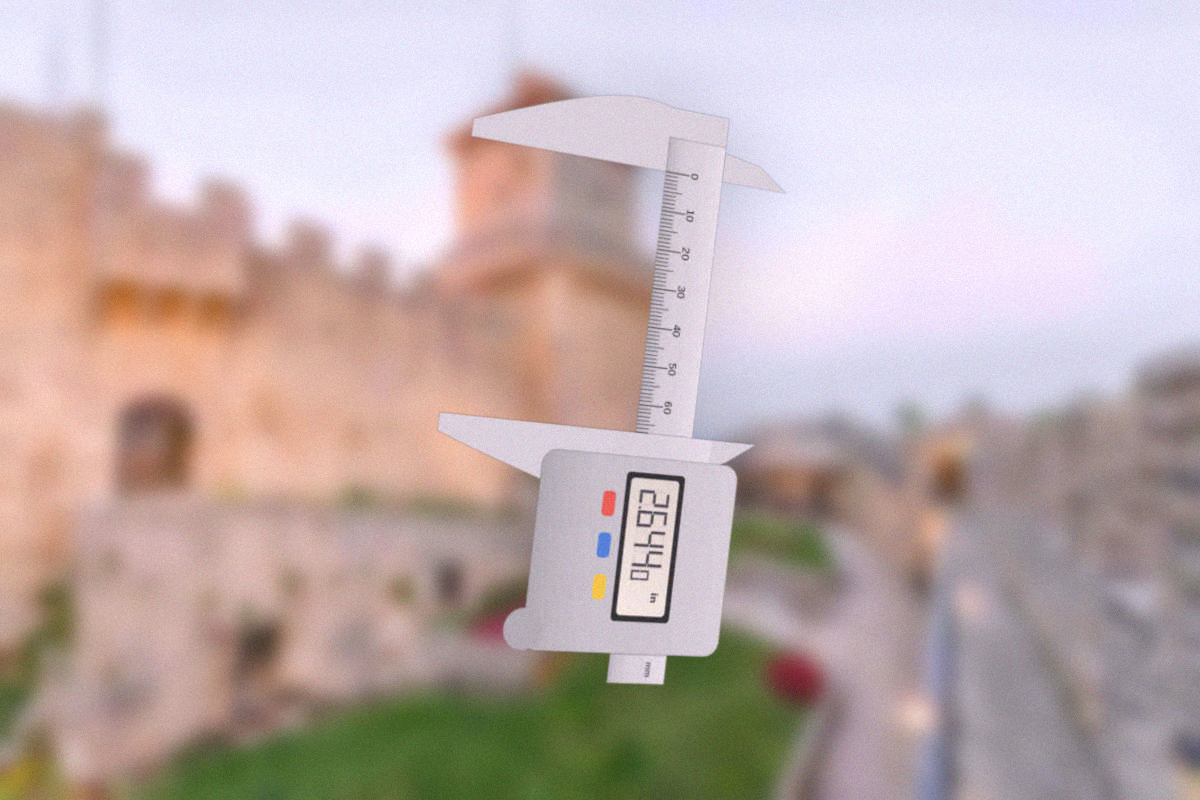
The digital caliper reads in 2.6440
